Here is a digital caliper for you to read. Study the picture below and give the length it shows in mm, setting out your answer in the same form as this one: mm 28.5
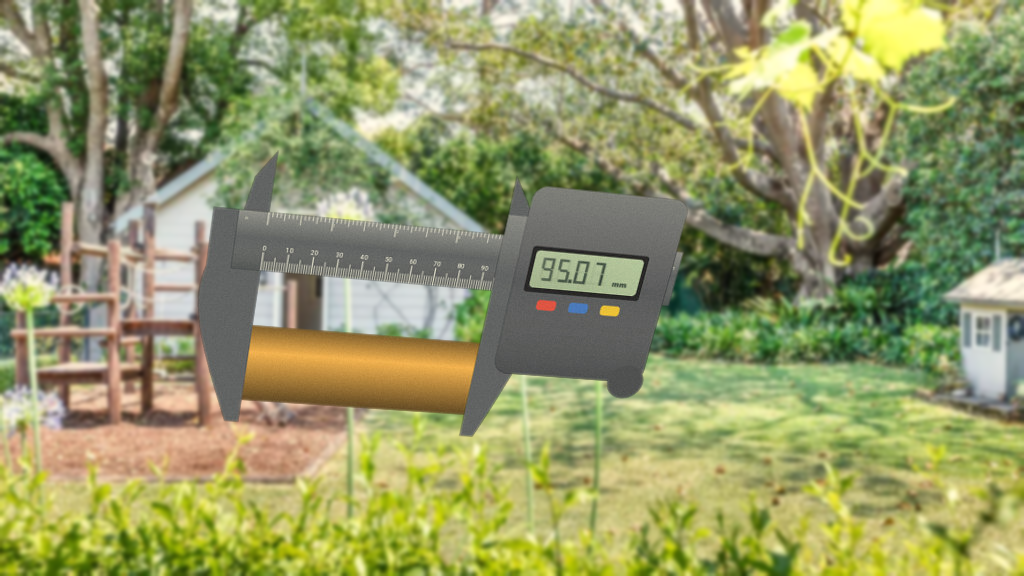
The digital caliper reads mm 95.07
